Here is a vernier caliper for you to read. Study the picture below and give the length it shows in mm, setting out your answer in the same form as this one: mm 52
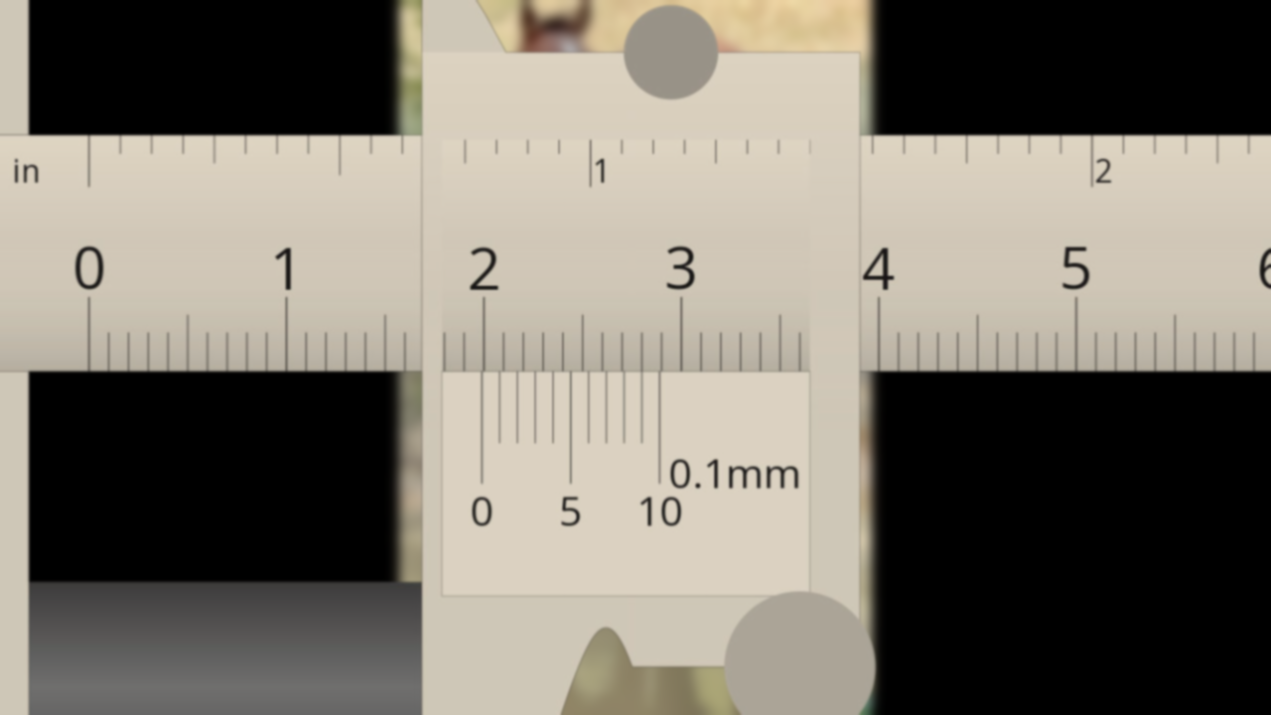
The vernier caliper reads mm 19.9
